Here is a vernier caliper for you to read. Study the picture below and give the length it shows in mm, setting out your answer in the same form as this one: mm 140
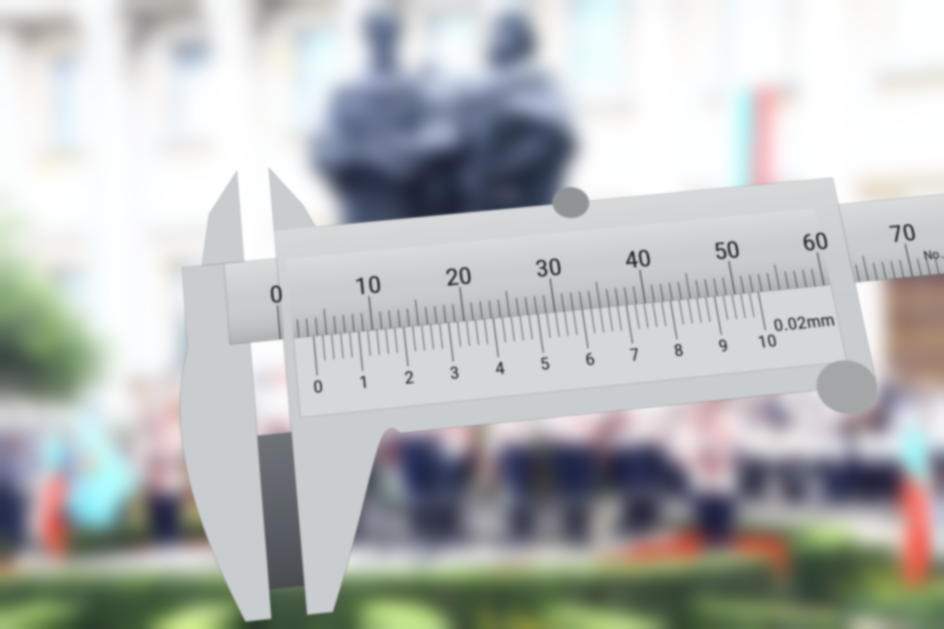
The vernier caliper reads mm 3.6
